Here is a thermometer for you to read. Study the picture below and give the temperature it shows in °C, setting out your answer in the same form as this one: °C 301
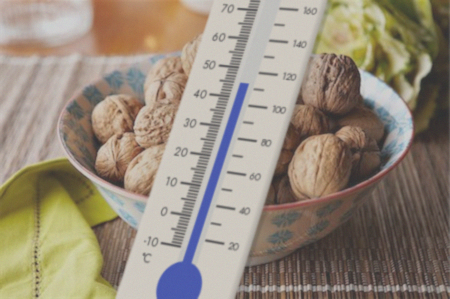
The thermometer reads °C 45
